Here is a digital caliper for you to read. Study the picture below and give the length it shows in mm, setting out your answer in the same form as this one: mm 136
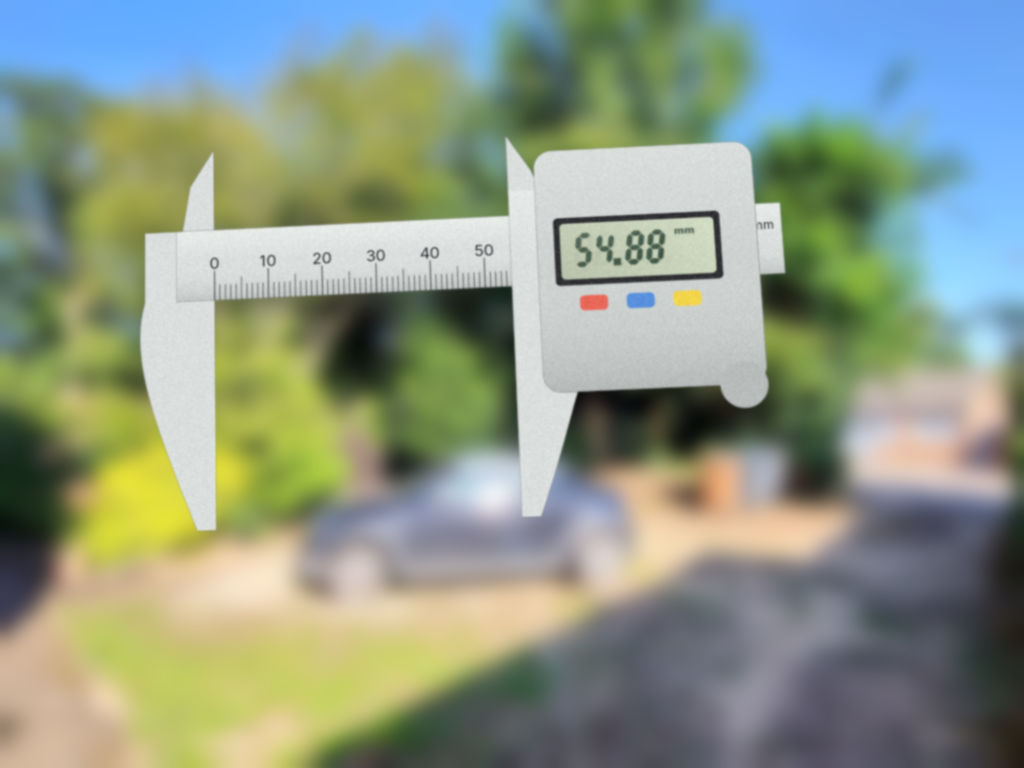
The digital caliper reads mm 54.88
